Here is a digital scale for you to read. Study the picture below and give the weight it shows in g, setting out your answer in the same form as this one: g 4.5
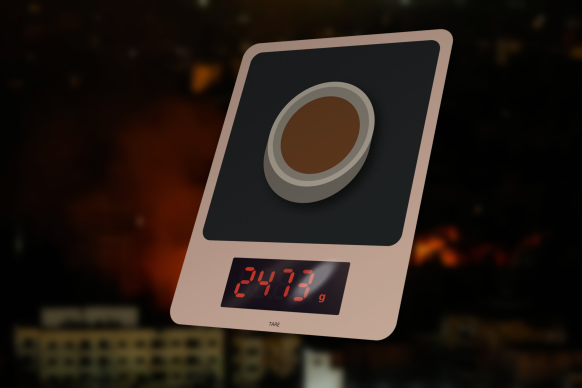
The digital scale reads g 2473
